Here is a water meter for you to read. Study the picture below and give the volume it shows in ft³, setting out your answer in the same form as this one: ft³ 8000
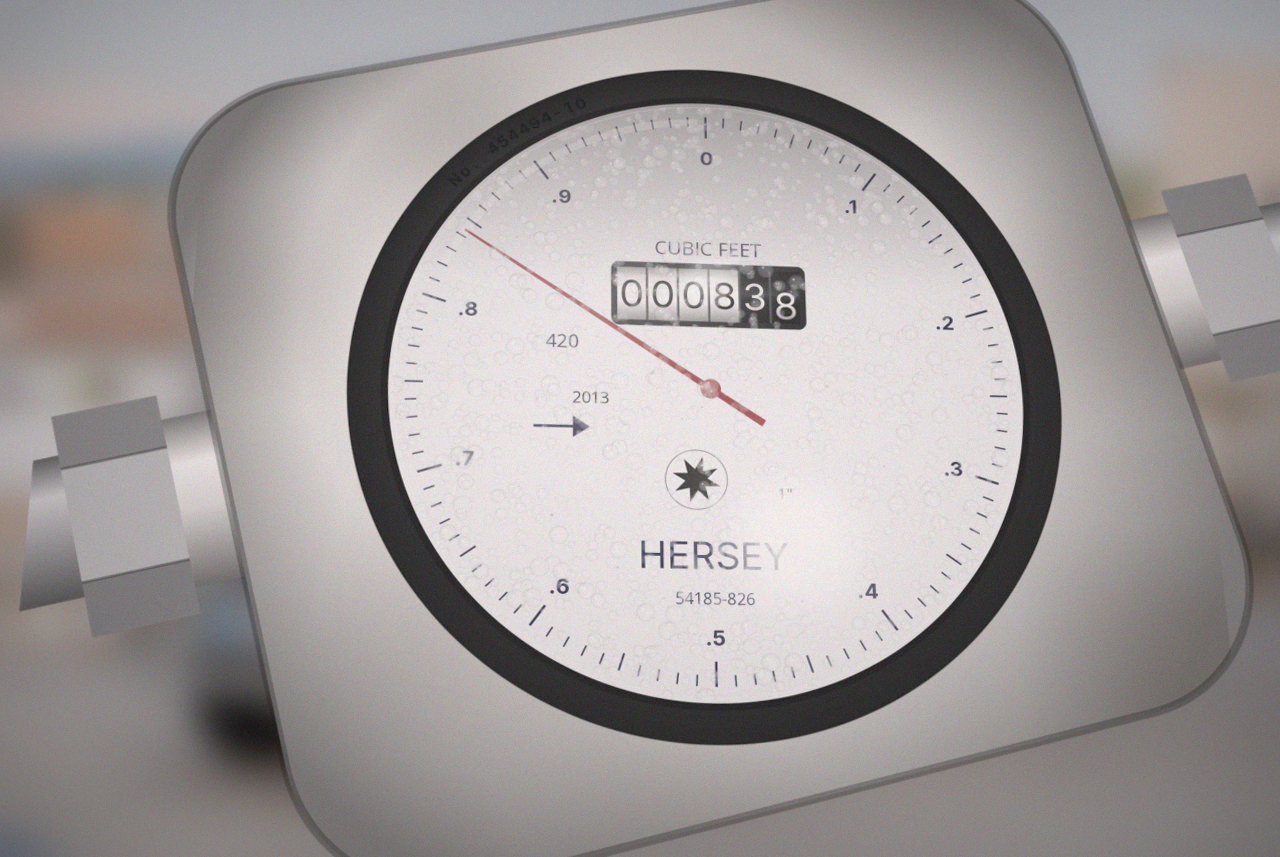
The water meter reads ft³ 837.84
